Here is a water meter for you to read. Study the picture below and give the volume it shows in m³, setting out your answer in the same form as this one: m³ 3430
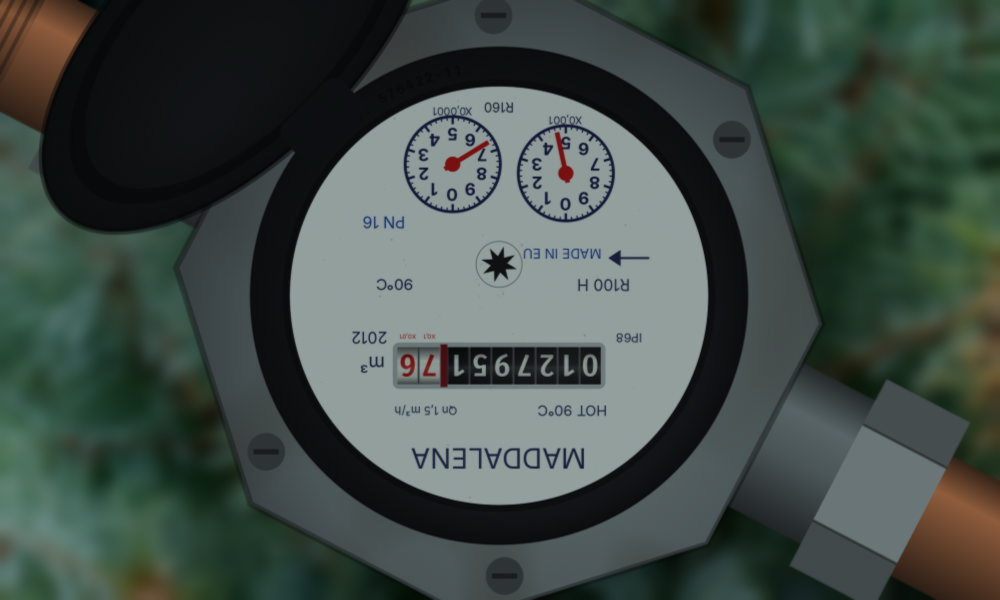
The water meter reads m³ 127951.7646
